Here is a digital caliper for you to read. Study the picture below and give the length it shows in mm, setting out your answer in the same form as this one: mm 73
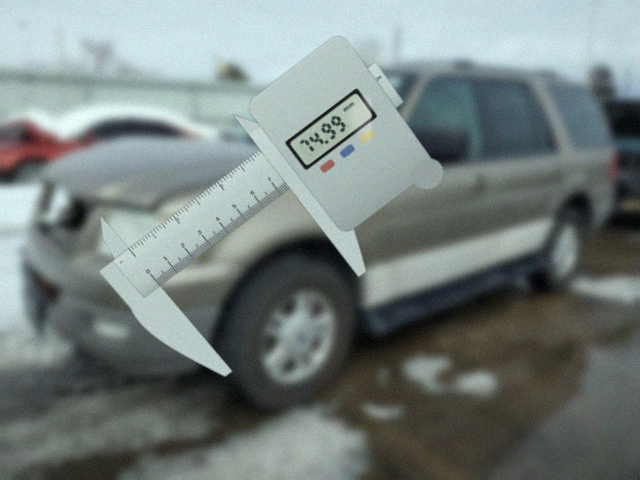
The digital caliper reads mm 74.99
